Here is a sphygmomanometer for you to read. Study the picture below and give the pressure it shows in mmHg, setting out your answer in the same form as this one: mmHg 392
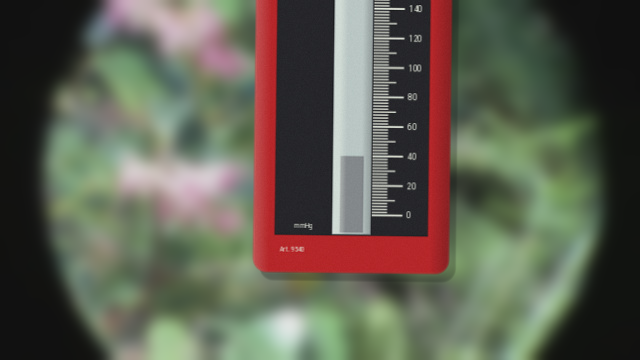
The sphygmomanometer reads mmHg 40
